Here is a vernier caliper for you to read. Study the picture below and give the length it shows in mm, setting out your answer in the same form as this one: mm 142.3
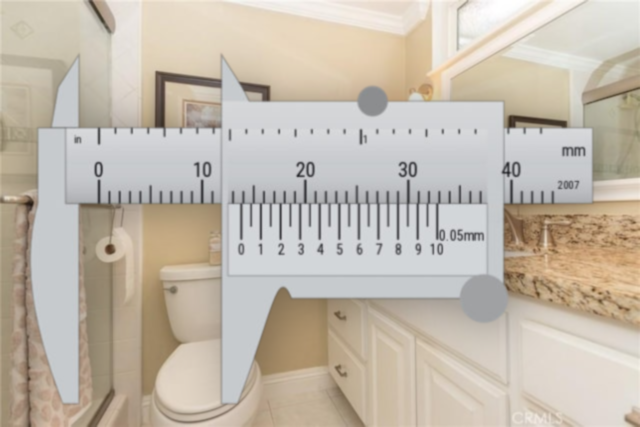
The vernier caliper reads mm 13.8
